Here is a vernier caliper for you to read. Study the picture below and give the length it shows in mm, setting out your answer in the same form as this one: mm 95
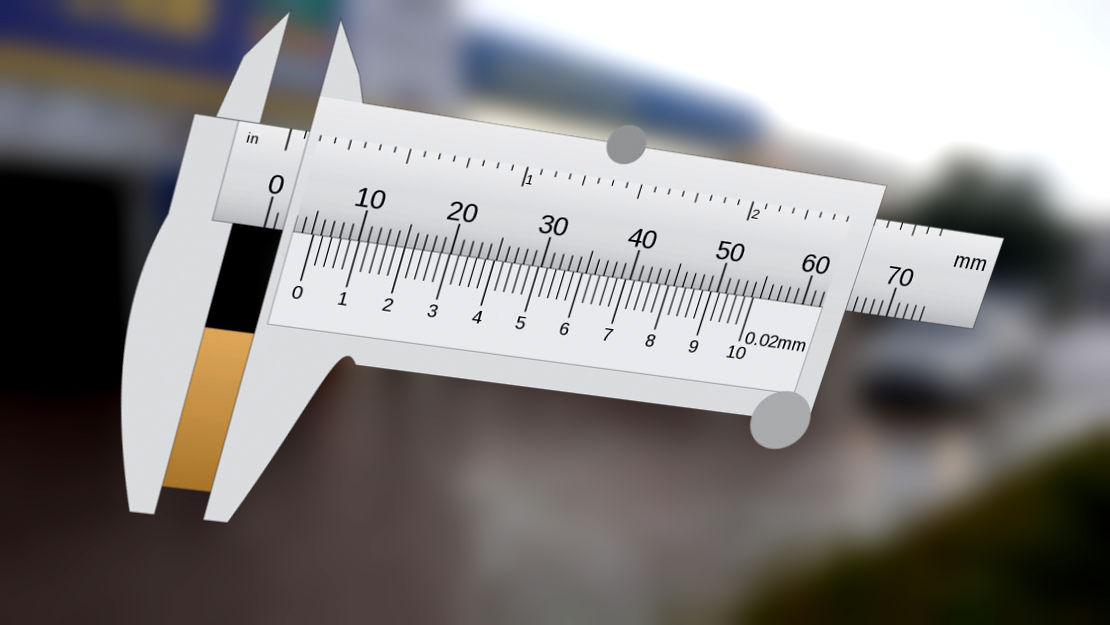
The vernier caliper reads mm 5.2
